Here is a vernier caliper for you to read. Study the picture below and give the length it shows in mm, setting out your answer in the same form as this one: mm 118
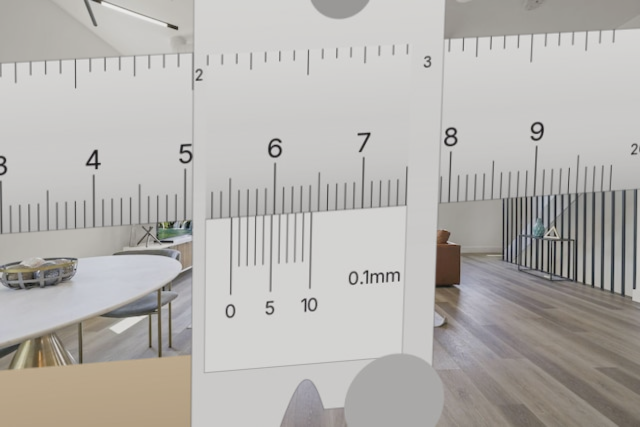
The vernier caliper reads mm 55.2
